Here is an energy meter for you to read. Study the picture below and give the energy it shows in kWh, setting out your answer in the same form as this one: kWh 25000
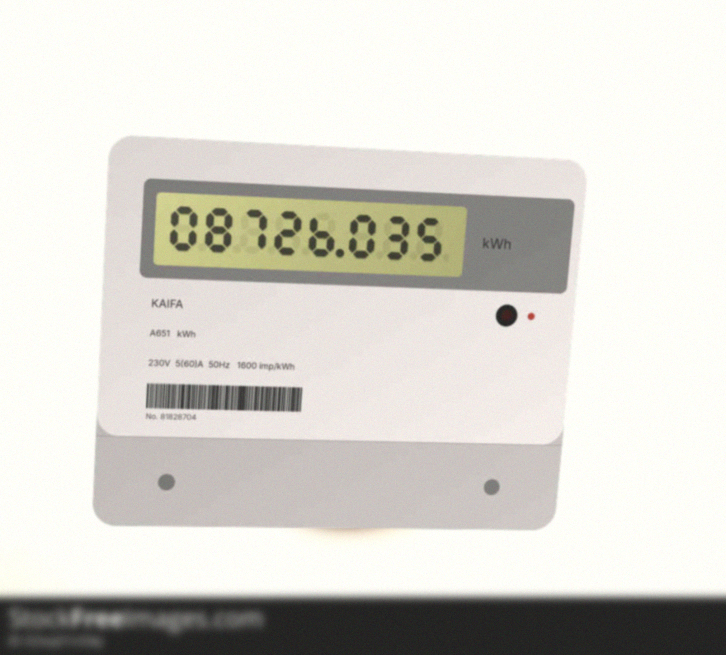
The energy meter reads kWh 8726.035
